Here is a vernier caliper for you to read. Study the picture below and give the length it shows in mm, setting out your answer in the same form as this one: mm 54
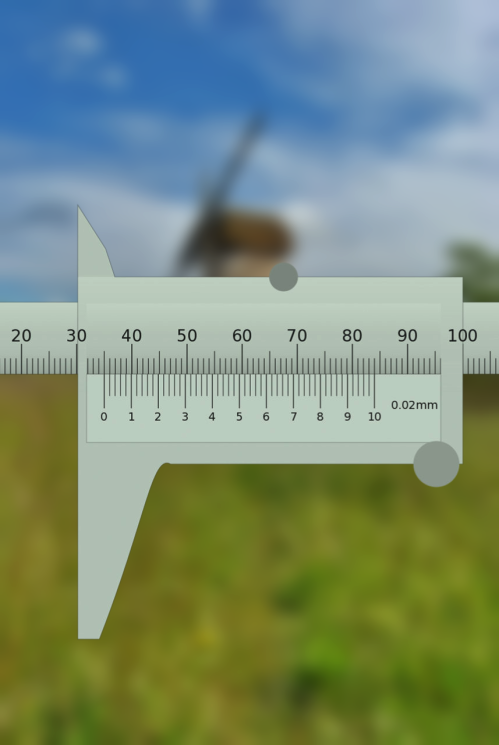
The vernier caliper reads mm 35.0
